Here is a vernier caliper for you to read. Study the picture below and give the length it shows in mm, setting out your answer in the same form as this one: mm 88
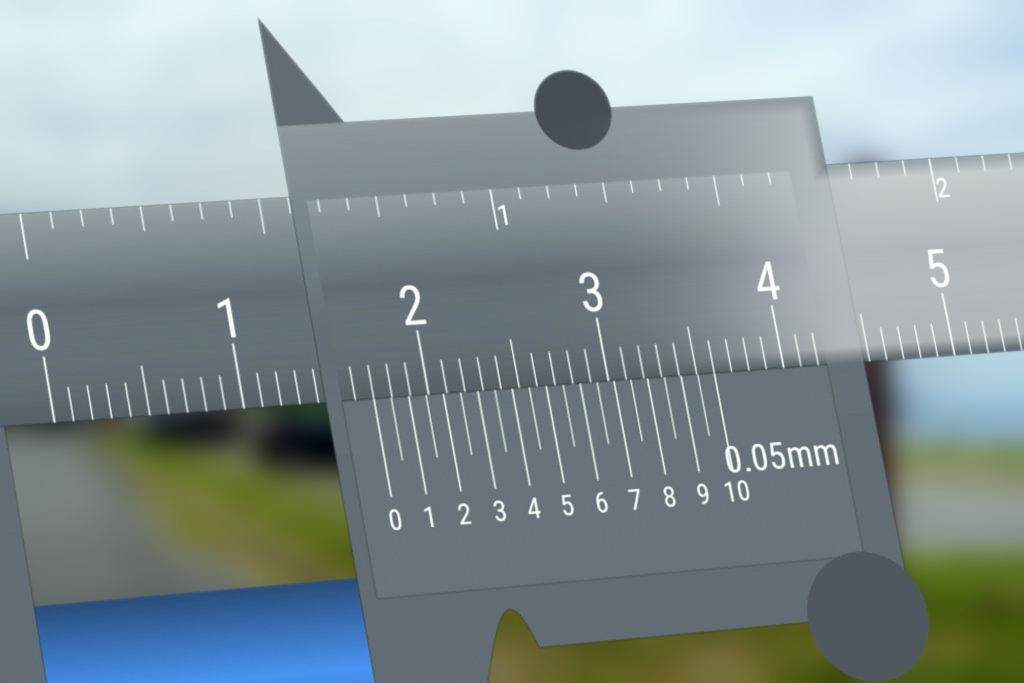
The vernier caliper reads mm 17.0
